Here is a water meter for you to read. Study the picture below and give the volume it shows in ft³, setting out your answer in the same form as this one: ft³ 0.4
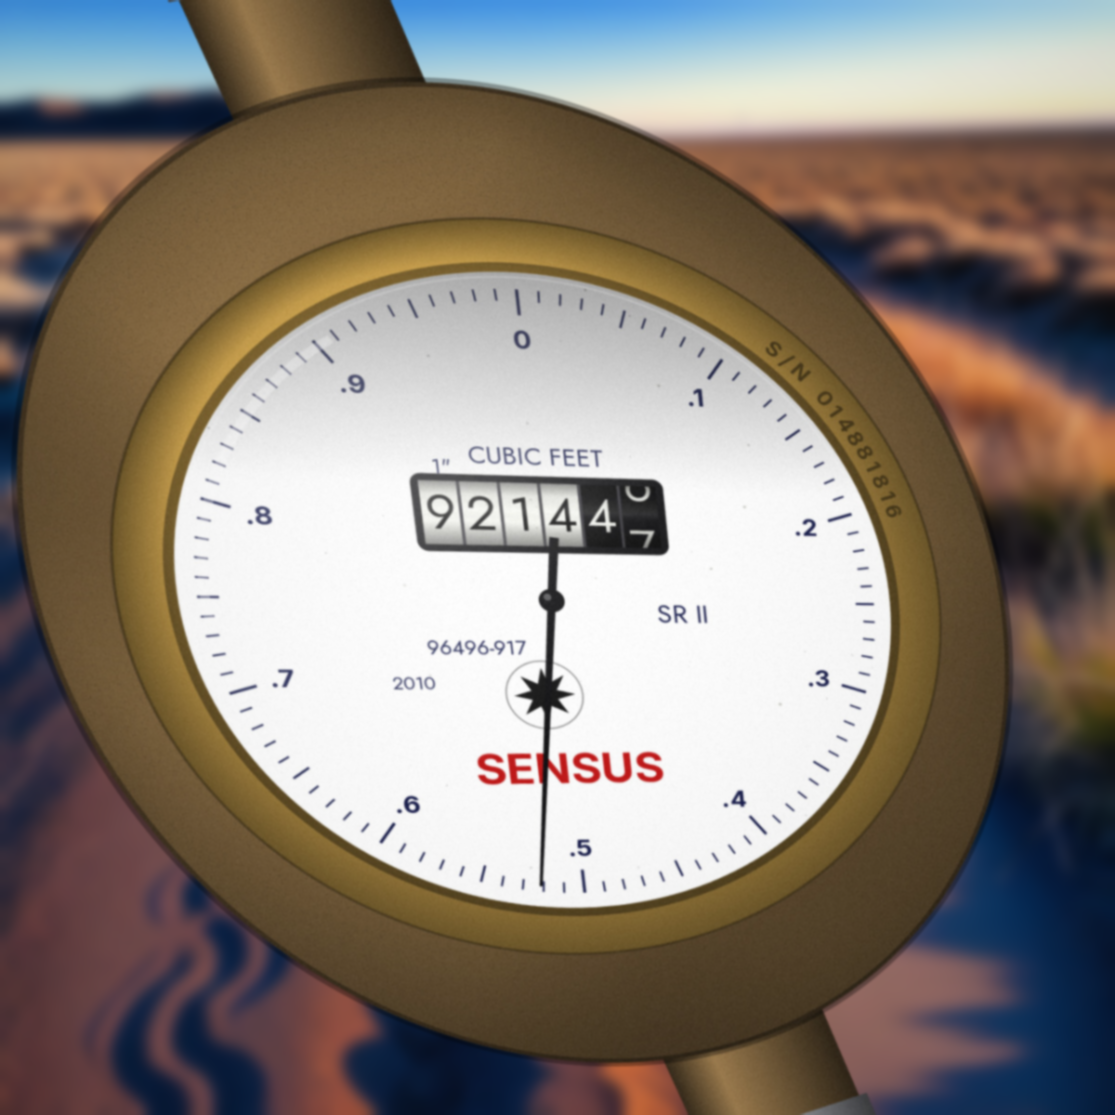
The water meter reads ft³ 921446.52
